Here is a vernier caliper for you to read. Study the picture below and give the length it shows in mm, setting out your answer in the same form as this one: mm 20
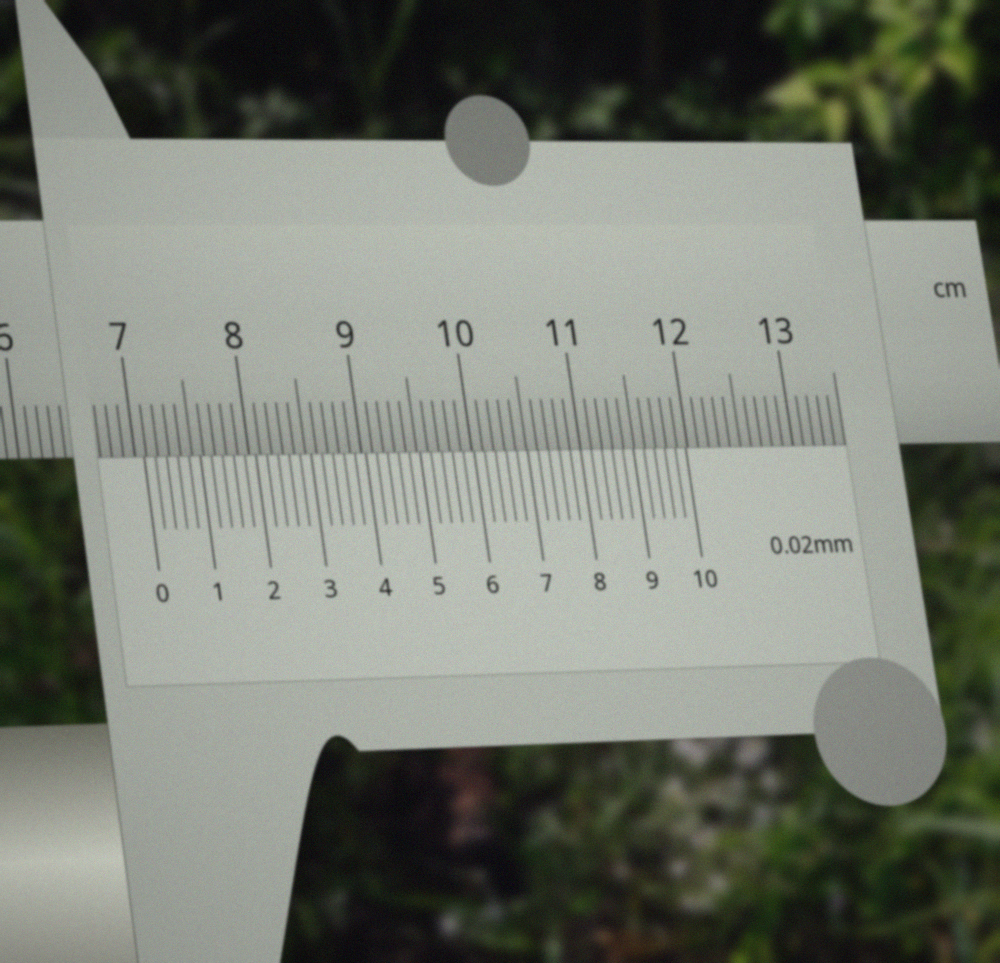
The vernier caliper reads mm 70.8
